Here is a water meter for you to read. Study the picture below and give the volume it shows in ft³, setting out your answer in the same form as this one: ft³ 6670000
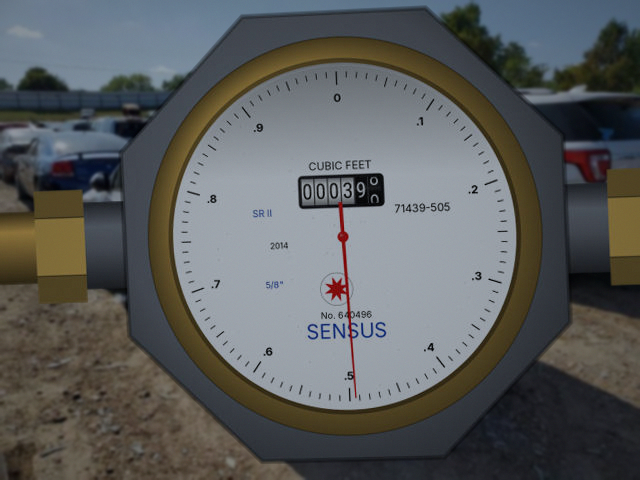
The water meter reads ft³ 398.49
